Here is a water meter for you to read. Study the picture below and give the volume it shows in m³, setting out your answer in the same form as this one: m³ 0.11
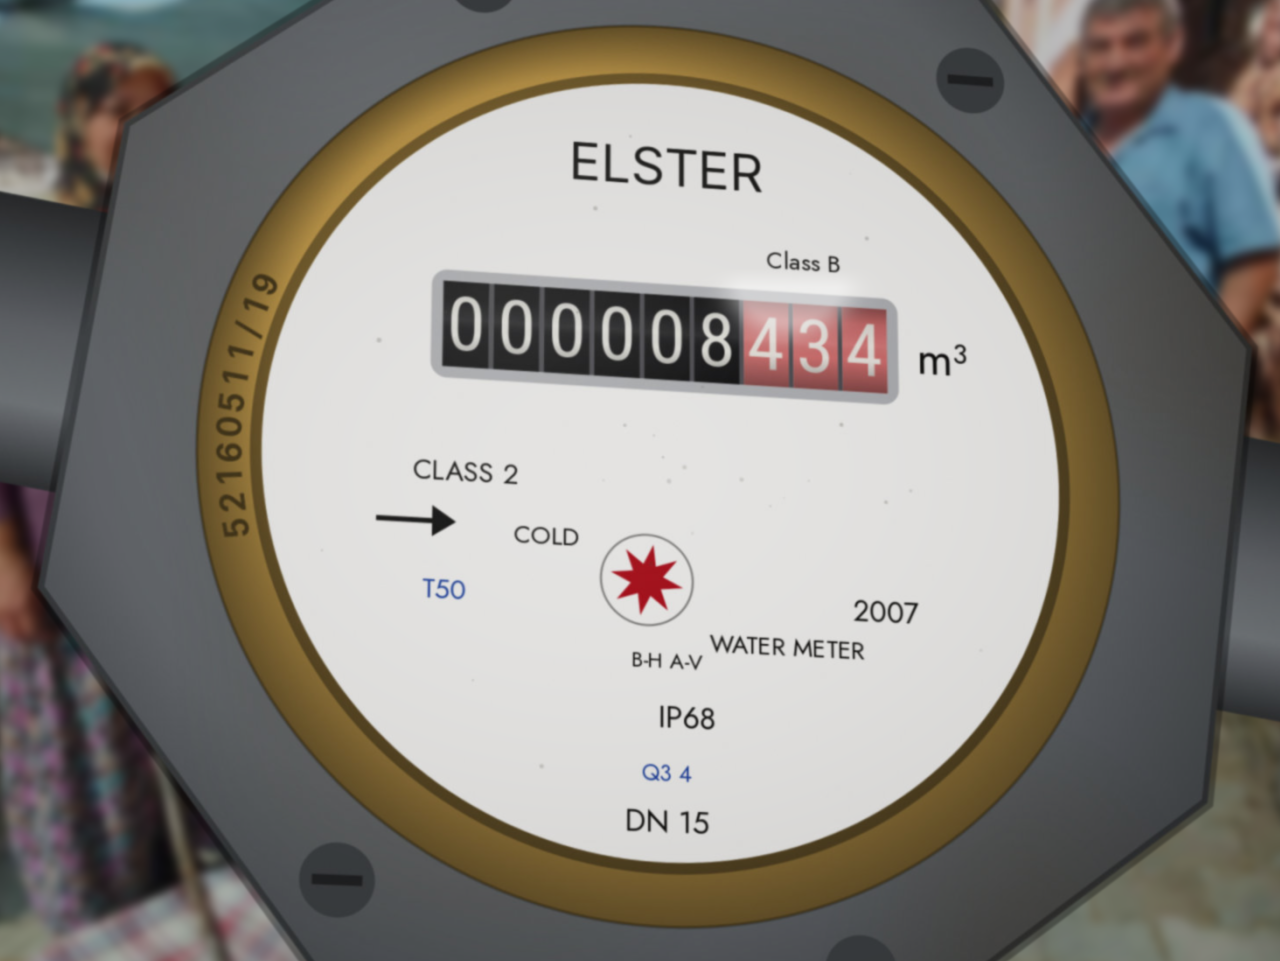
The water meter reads m³ 8.434
